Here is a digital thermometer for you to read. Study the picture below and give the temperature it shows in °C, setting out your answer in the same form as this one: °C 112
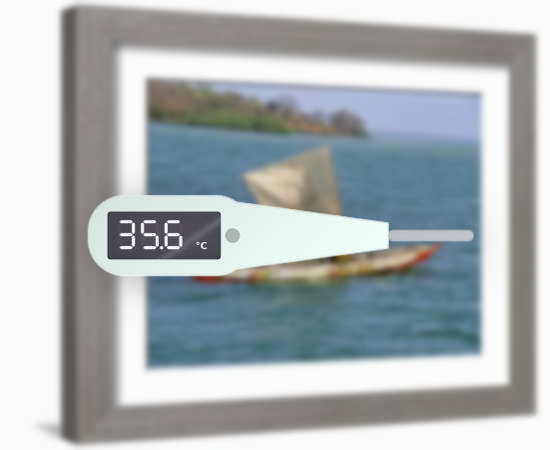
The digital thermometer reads °C 35.6
